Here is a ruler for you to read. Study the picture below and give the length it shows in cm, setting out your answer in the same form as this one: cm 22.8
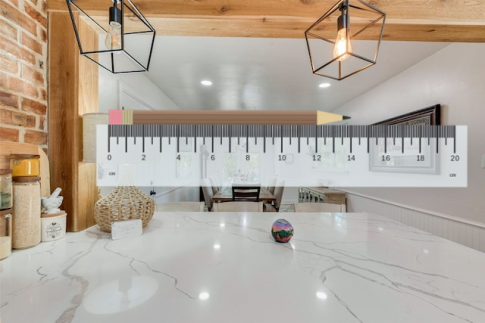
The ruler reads cm 14
